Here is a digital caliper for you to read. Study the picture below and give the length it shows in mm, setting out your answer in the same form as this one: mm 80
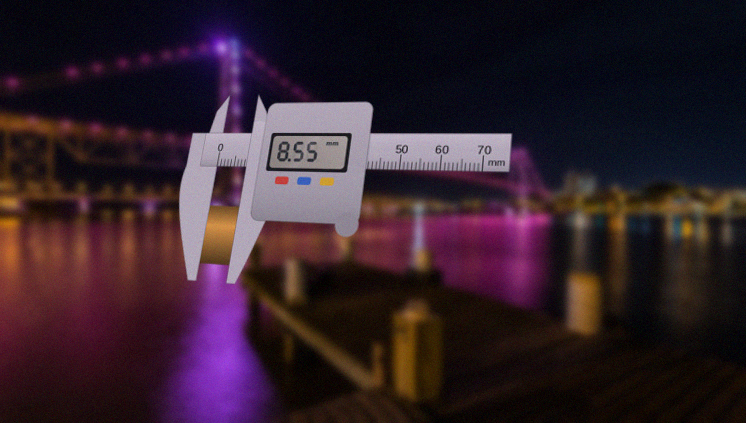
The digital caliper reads mm 8.55
